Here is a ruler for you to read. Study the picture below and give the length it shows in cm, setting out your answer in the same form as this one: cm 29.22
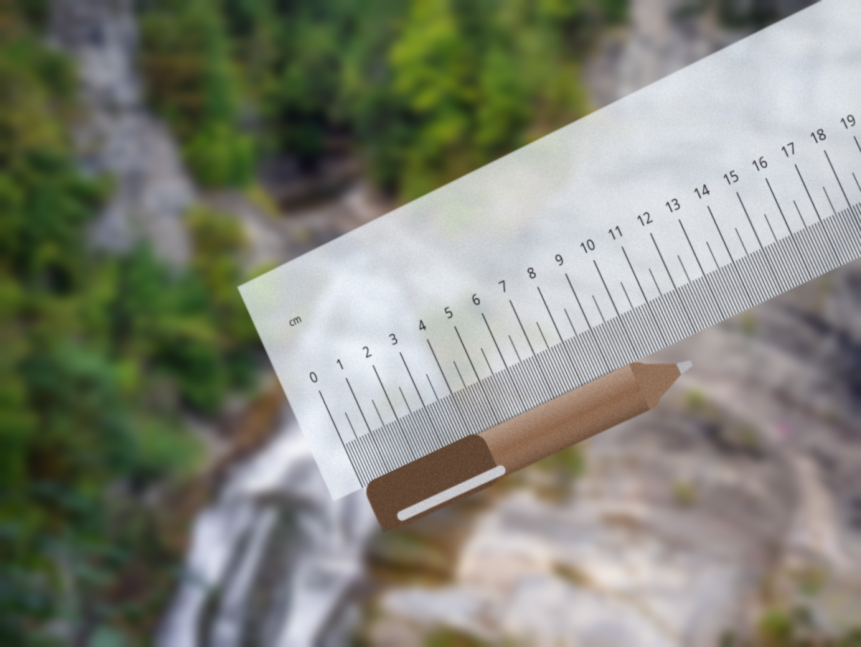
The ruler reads cm 11.5
